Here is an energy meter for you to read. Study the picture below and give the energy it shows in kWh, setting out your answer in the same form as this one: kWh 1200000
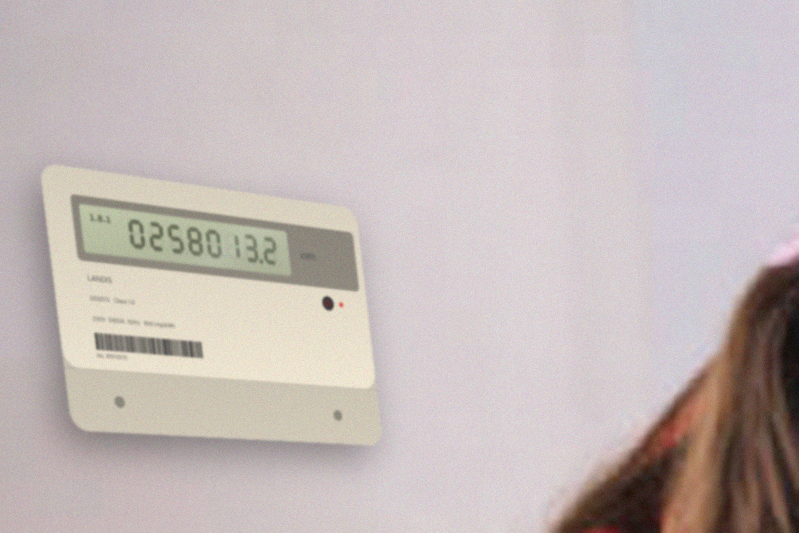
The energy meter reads kWh 258013.2
